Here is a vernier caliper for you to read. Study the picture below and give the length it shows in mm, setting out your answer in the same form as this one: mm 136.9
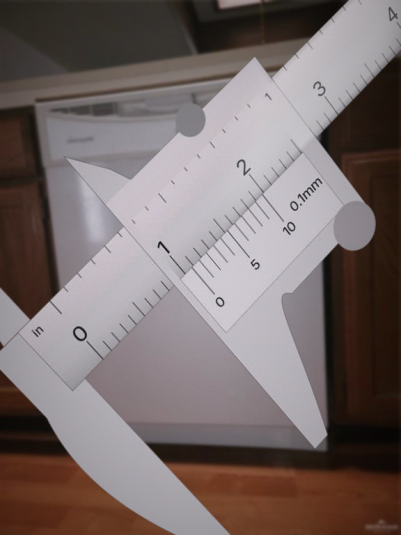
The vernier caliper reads mm 10.8
